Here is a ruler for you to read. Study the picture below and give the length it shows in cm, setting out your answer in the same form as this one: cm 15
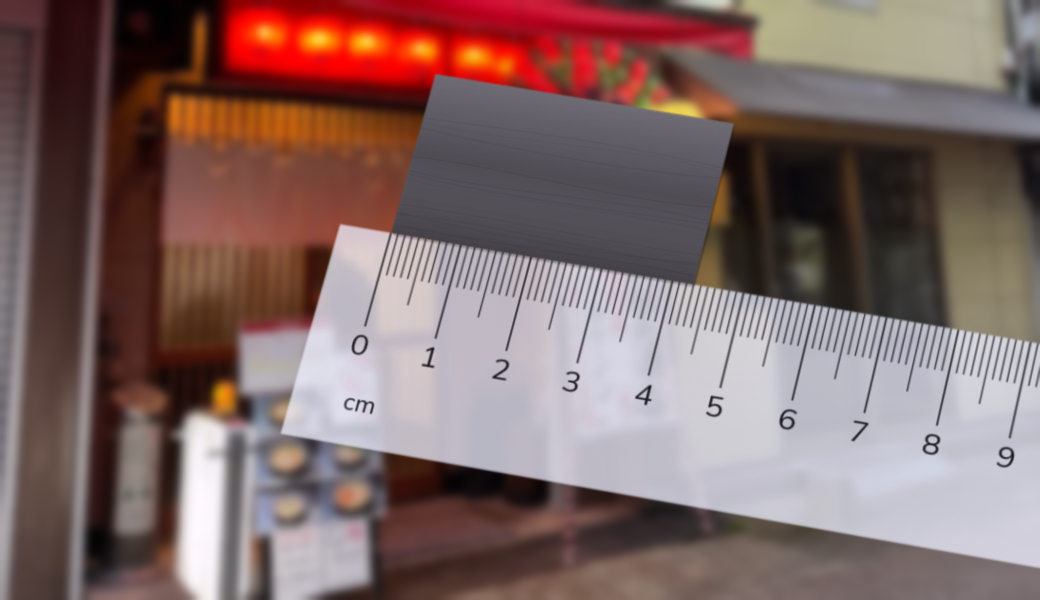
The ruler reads cm 4.3
